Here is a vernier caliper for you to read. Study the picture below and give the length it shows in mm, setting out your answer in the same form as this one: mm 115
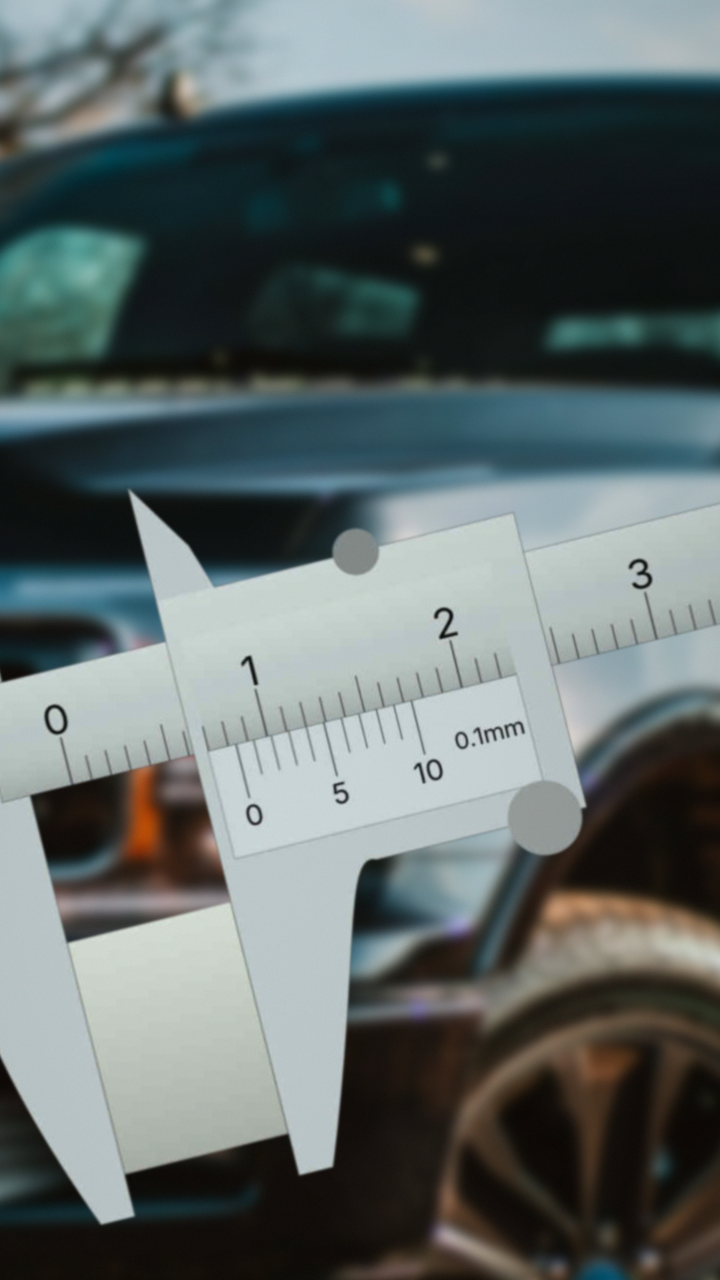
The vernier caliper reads mm 8.4
